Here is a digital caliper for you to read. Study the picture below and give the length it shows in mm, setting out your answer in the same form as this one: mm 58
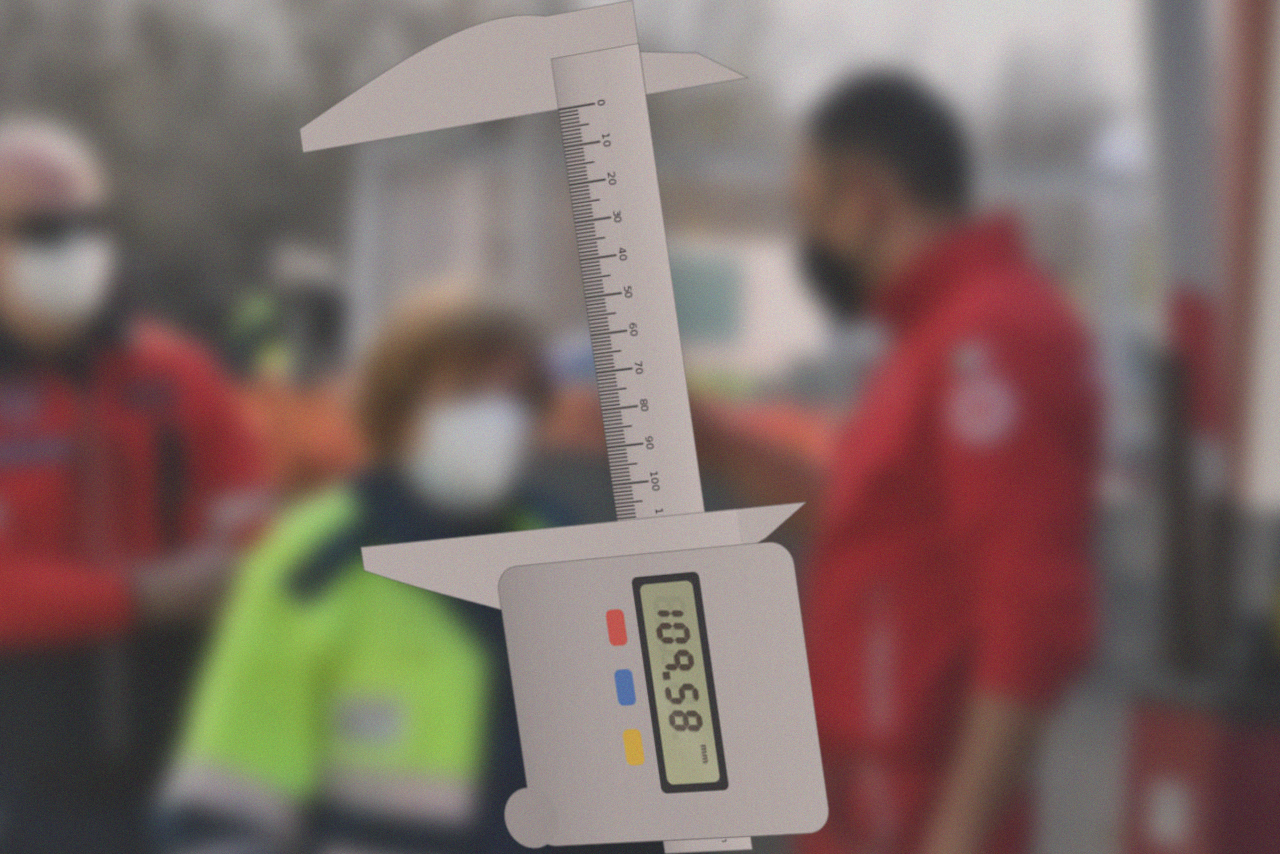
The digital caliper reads mm 109.58
